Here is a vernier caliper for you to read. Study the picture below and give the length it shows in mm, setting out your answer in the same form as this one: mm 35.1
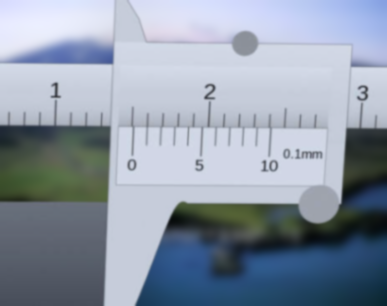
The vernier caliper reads mm 15.1
